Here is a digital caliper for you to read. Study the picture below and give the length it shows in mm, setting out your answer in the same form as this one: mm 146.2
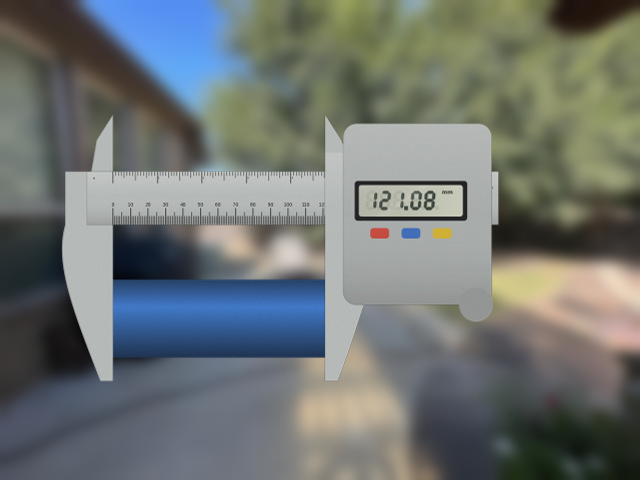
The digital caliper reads mm 121.08
